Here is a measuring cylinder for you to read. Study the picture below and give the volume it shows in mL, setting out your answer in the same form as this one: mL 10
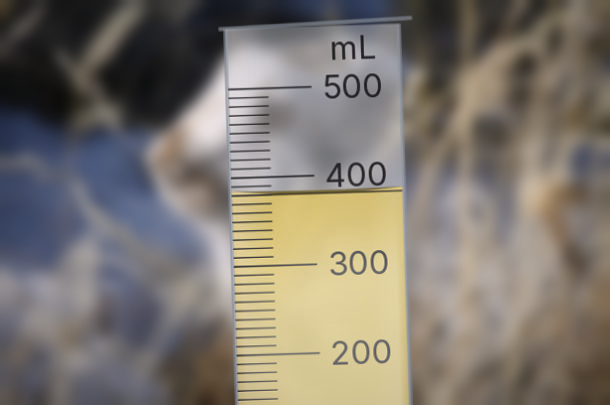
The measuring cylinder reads mL 380
